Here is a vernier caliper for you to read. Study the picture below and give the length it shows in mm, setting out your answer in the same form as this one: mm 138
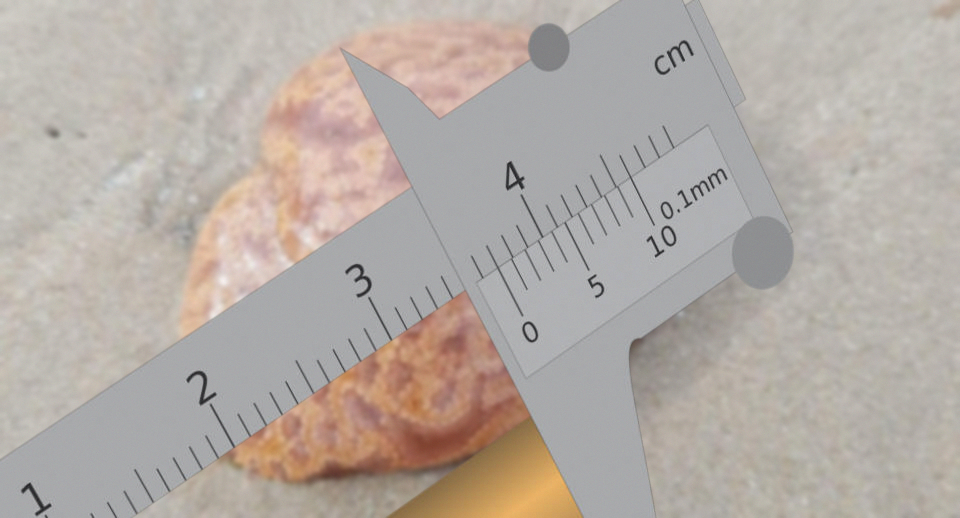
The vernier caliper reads mm 37.0
